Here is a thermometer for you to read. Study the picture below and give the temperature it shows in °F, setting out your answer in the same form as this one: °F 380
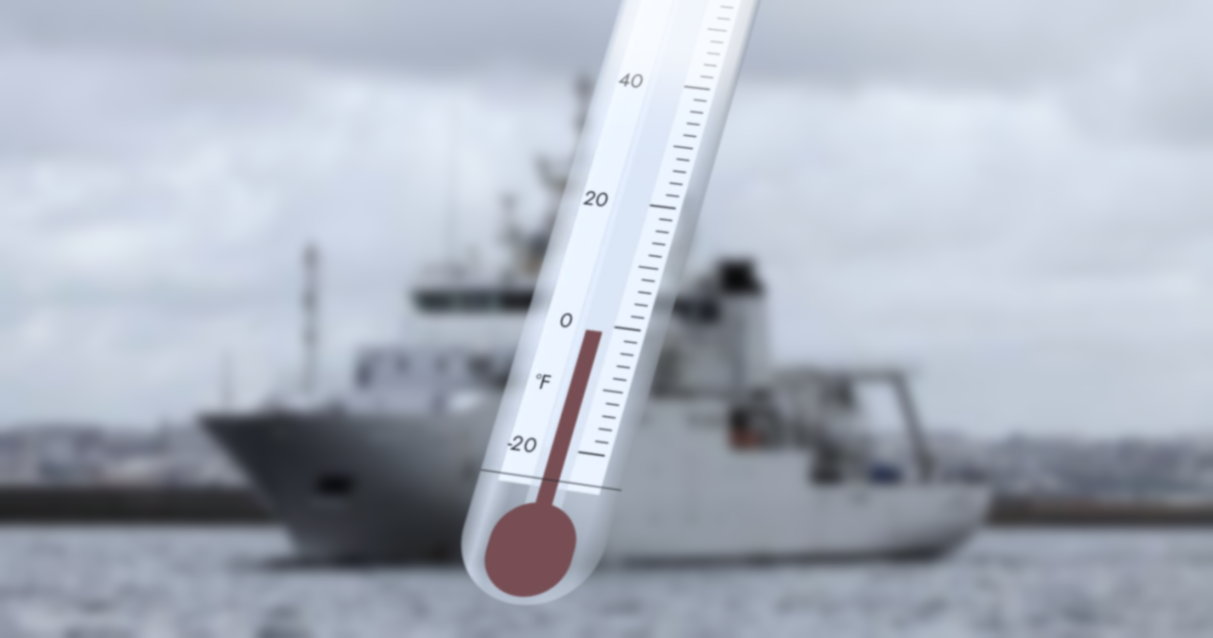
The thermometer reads °F -1
